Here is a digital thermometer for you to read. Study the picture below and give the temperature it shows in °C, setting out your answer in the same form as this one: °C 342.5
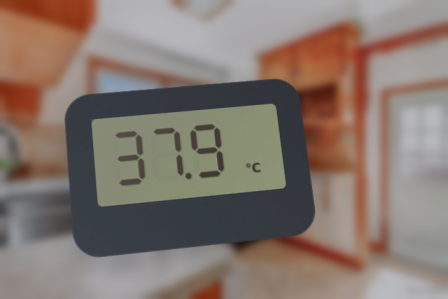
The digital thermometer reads °C 37.9
